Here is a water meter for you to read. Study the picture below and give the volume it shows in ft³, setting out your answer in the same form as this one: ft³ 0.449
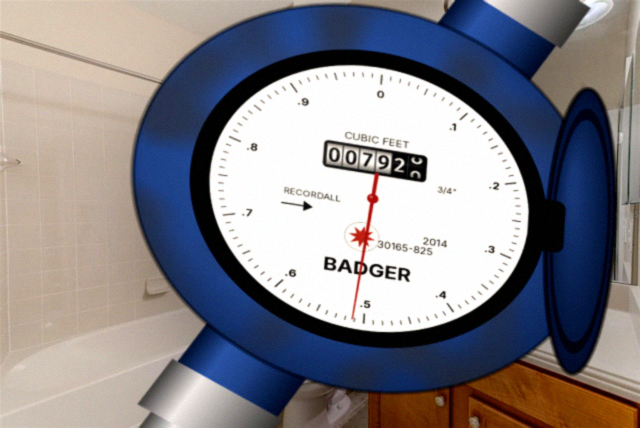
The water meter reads ft³ 7928.51
